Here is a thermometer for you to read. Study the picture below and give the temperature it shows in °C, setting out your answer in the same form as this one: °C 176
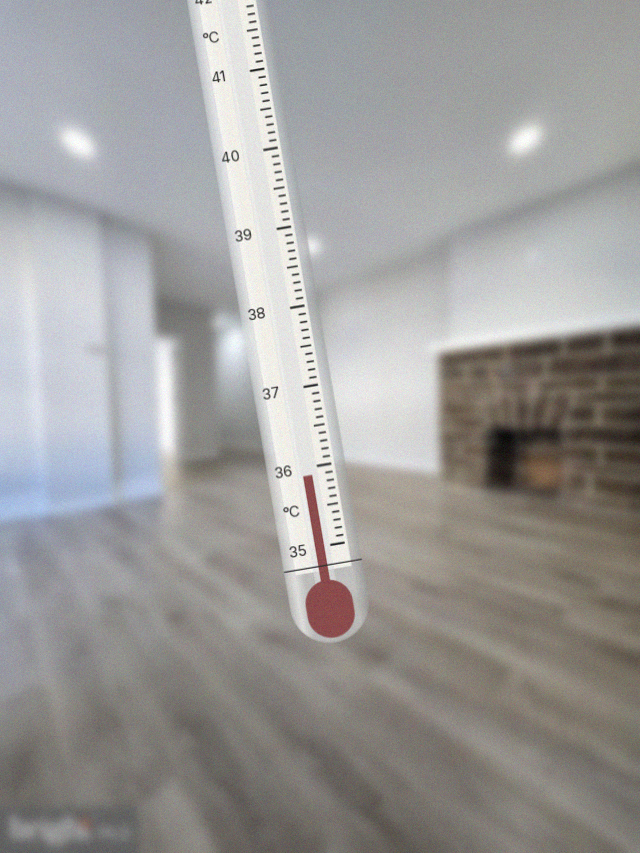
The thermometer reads °C 35.9
